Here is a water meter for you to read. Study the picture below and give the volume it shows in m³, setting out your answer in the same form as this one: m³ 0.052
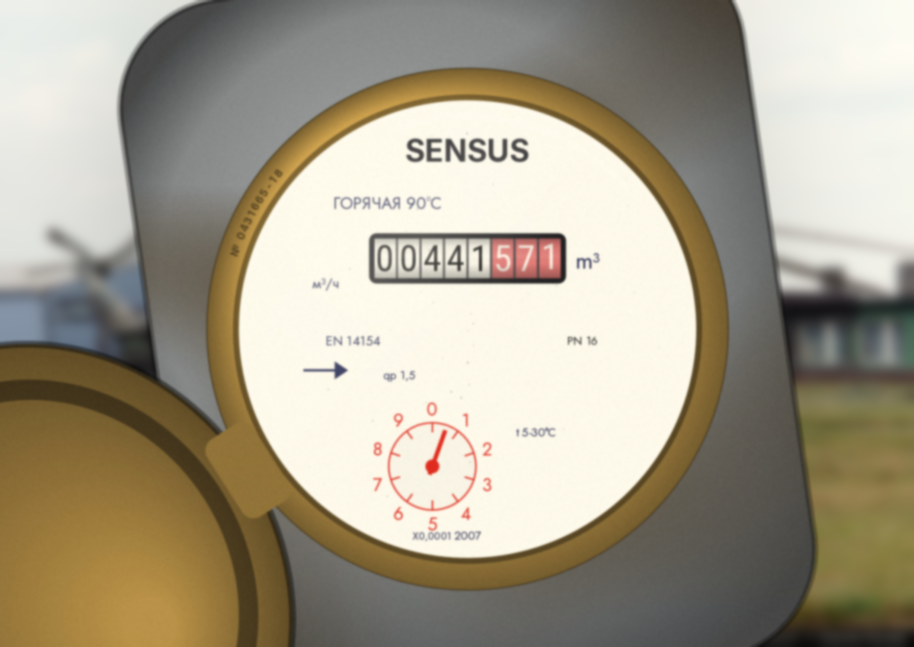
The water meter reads m³ 441.5710
